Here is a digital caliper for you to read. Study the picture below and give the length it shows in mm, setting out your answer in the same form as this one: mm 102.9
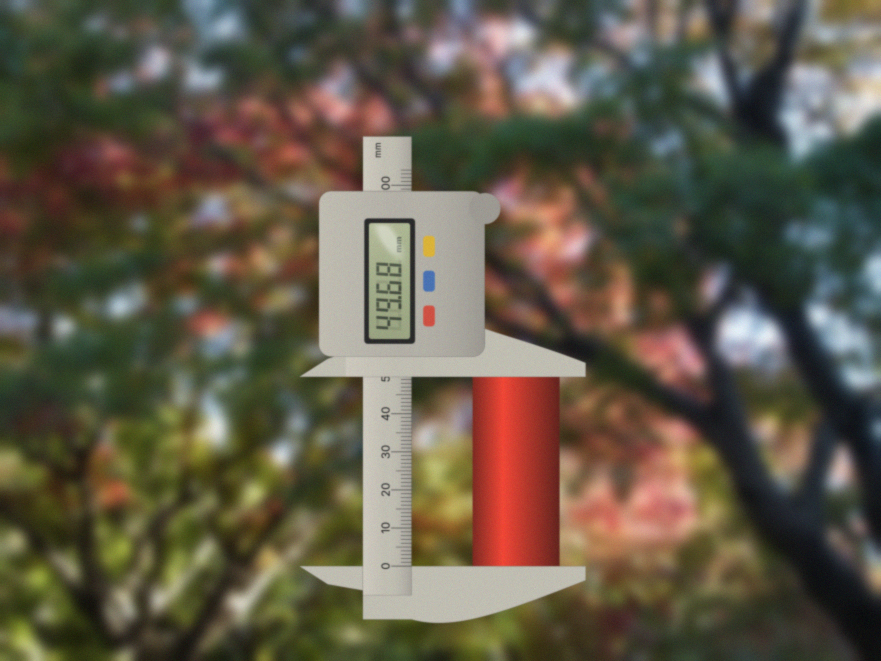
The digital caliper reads mm 49.68
